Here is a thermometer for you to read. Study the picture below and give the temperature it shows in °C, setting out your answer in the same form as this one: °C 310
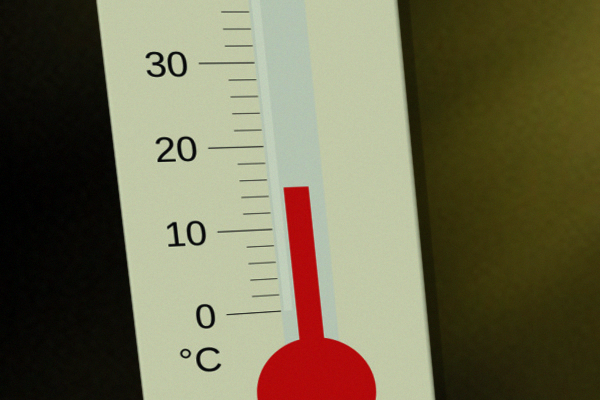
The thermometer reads °C 15
